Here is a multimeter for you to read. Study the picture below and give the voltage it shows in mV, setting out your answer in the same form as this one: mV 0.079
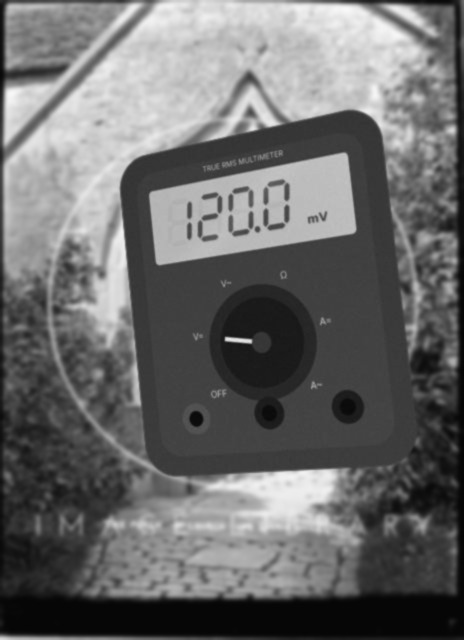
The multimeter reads mV 120.0
